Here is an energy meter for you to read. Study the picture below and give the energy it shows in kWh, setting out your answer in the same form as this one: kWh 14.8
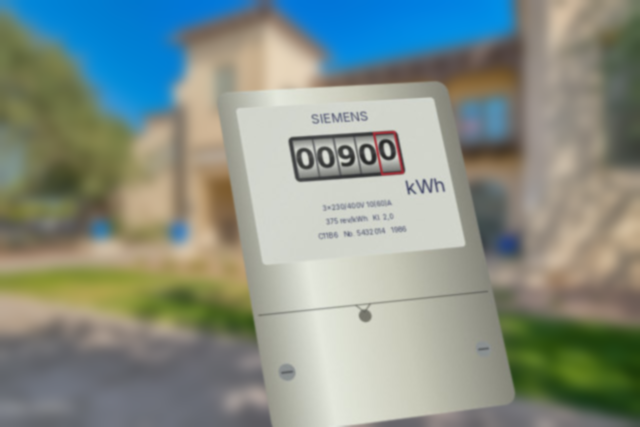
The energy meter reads kWh 90.0
